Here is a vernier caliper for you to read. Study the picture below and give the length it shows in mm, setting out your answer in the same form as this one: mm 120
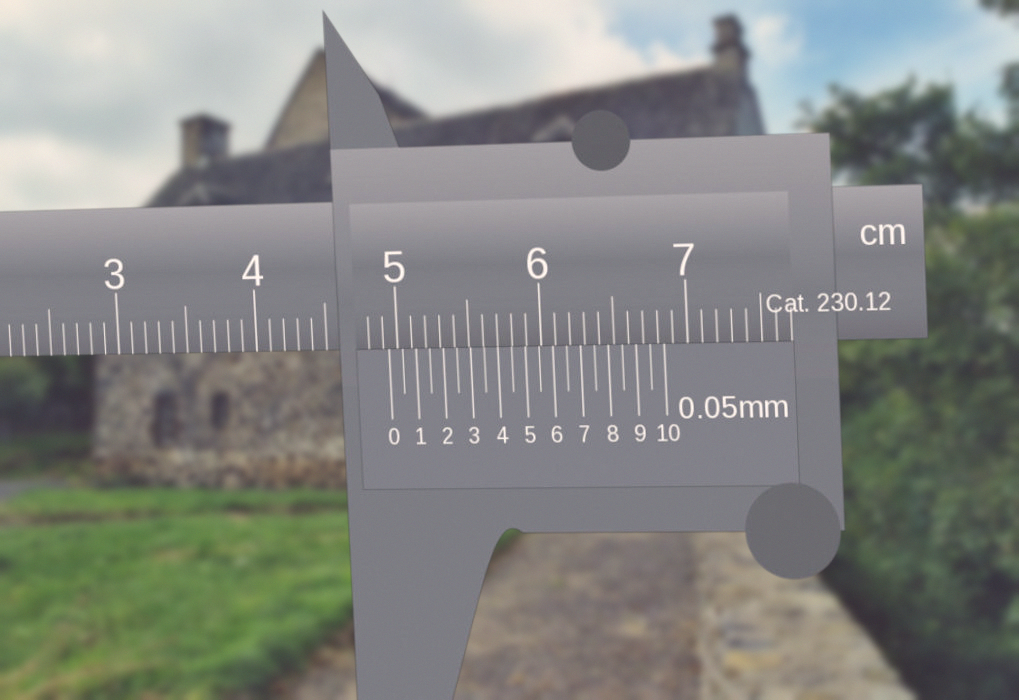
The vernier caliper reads mm 49.4
